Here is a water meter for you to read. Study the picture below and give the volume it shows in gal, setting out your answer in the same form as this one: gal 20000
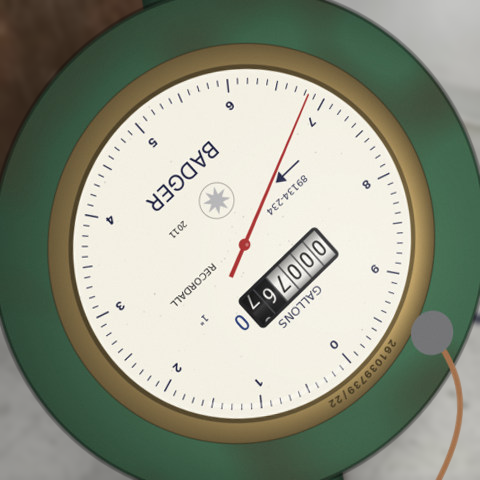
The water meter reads gal 7666.8
